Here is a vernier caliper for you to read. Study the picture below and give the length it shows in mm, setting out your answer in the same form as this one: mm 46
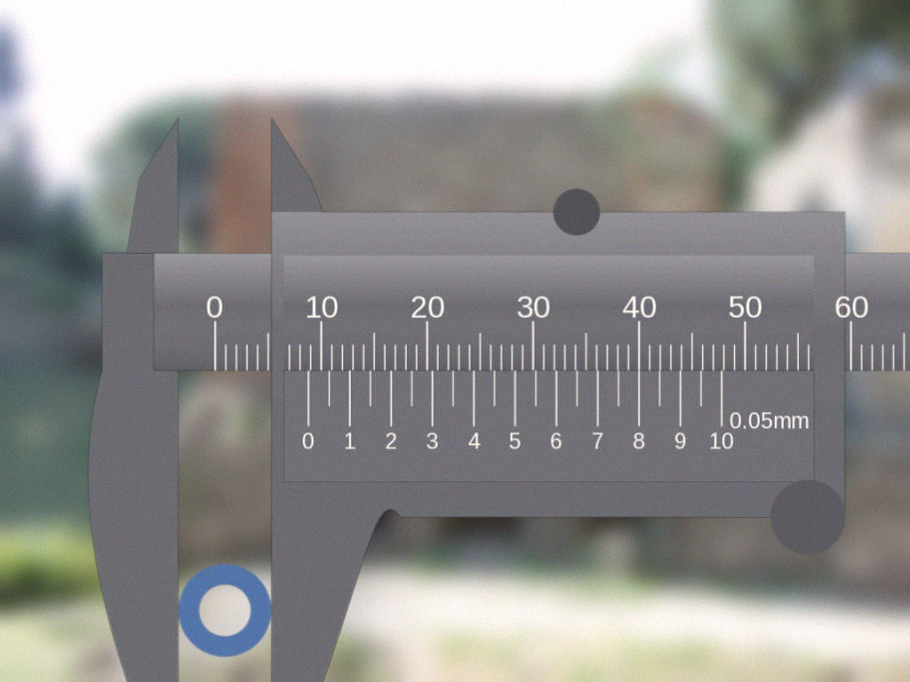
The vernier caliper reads mm 8.8
